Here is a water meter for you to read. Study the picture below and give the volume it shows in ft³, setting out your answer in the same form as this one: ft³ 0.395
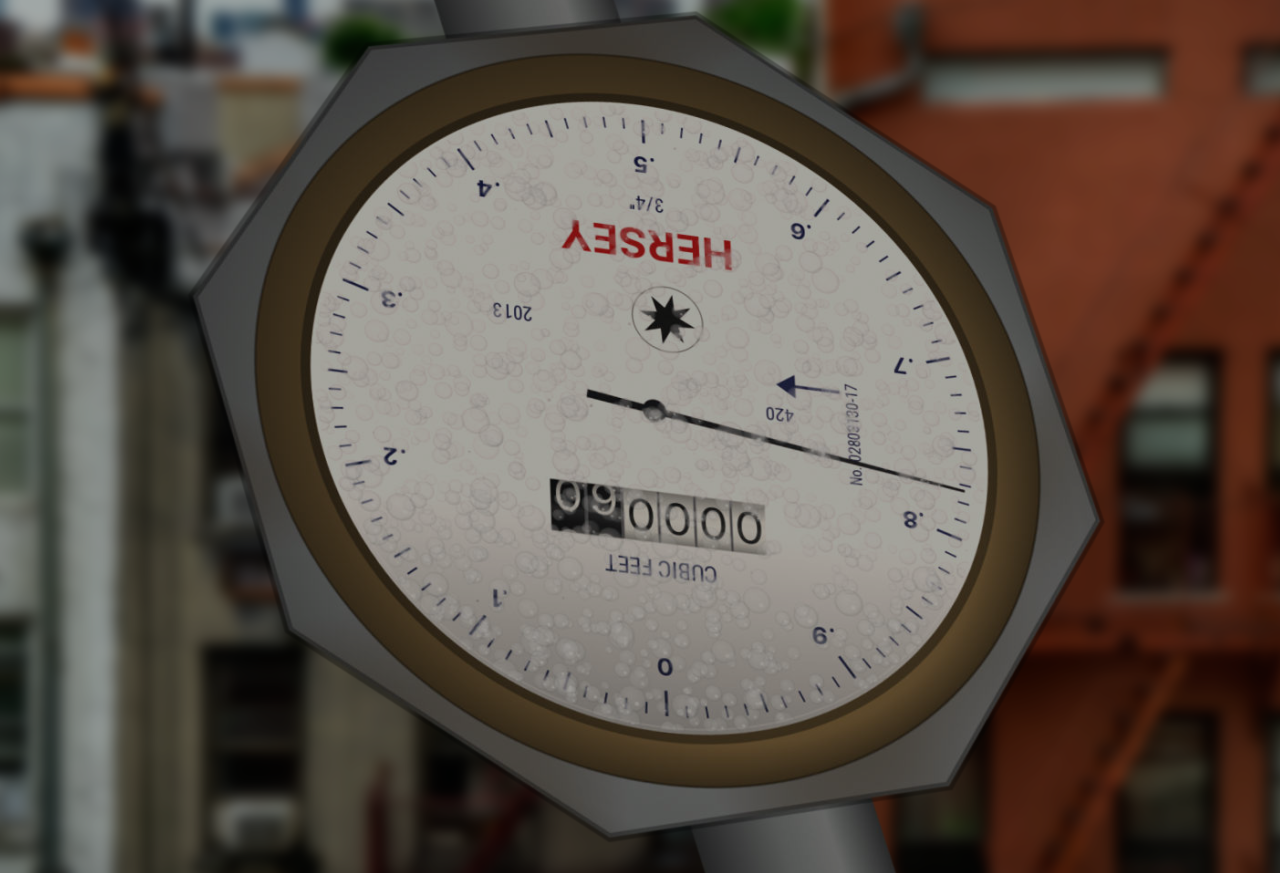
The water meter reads ft³ 59.77
